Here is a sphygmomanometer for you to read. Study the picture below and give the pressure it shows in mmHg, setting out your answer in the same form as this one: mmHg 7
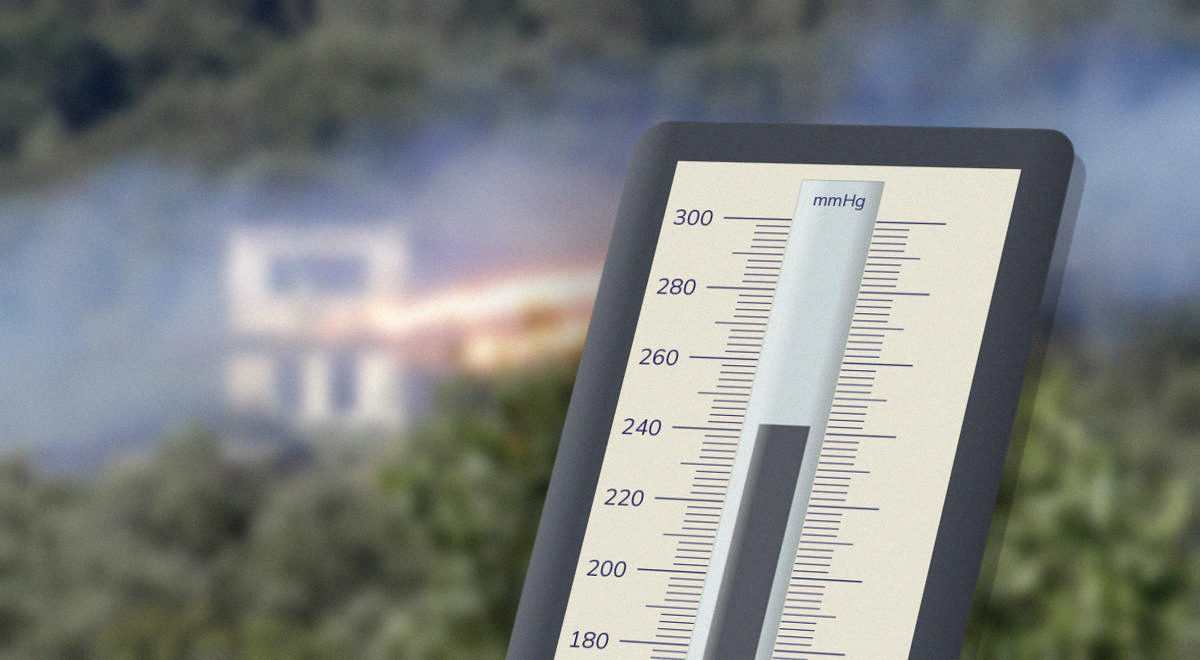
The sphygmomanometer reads mmHg 242
